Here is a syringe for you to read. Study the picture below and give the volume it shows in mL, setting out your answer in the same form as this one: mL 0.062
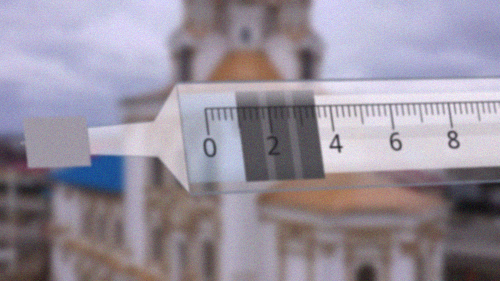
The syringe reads mL 1
